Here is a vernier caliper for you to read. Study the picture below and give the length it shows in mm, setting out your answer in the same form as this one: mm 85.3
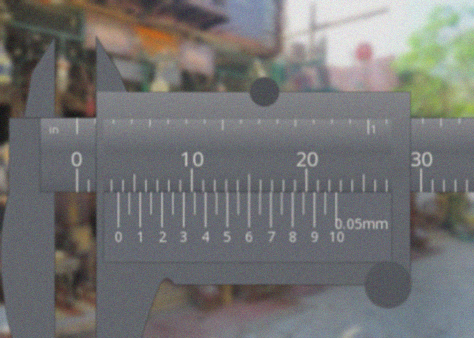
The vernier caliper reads mm 3.6
